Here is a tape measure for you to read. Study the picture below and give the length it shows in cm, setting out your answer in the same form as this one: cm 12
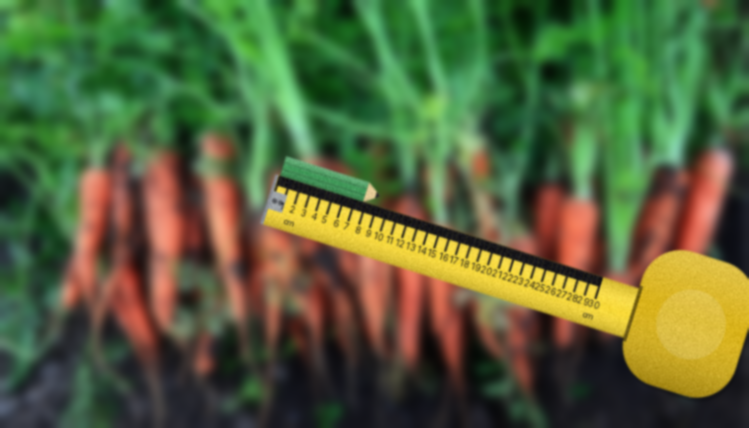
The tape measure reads cm 9
